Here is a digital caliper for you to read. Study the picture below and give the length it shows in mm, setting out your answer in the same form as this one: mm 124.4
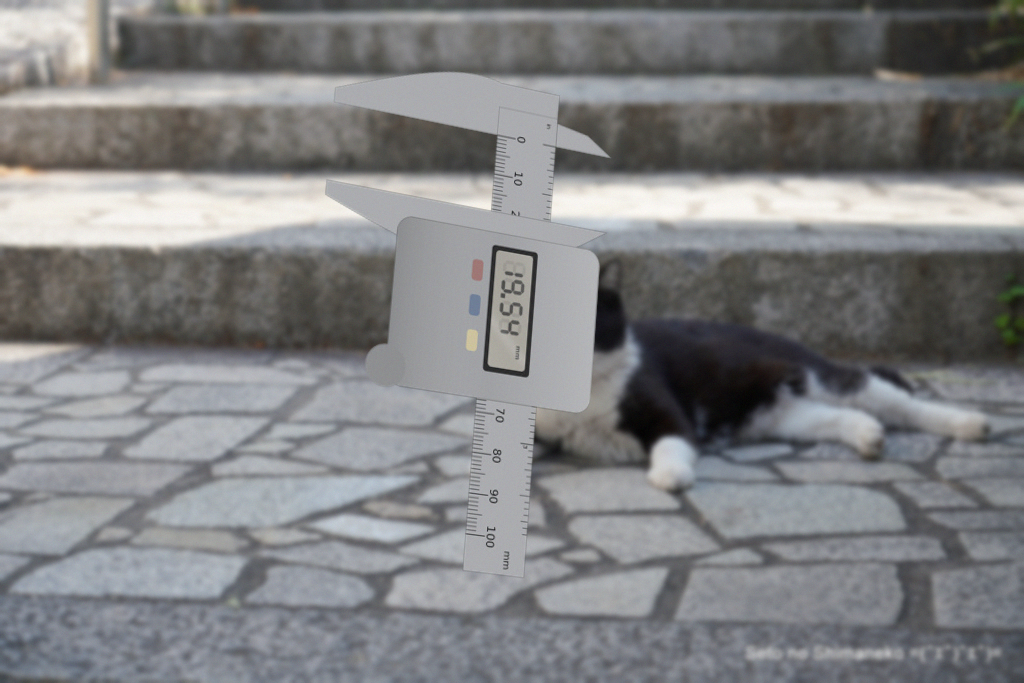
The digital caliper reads mm 19.54
